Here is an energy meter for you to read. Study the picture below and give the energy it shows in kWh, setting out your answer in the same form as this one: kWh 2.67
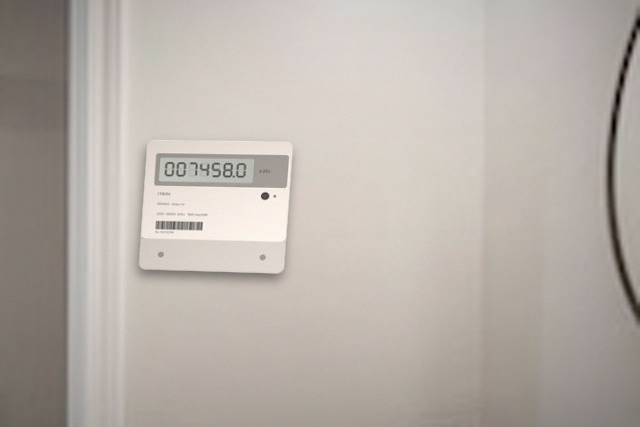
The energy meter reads kWh 7458.0
